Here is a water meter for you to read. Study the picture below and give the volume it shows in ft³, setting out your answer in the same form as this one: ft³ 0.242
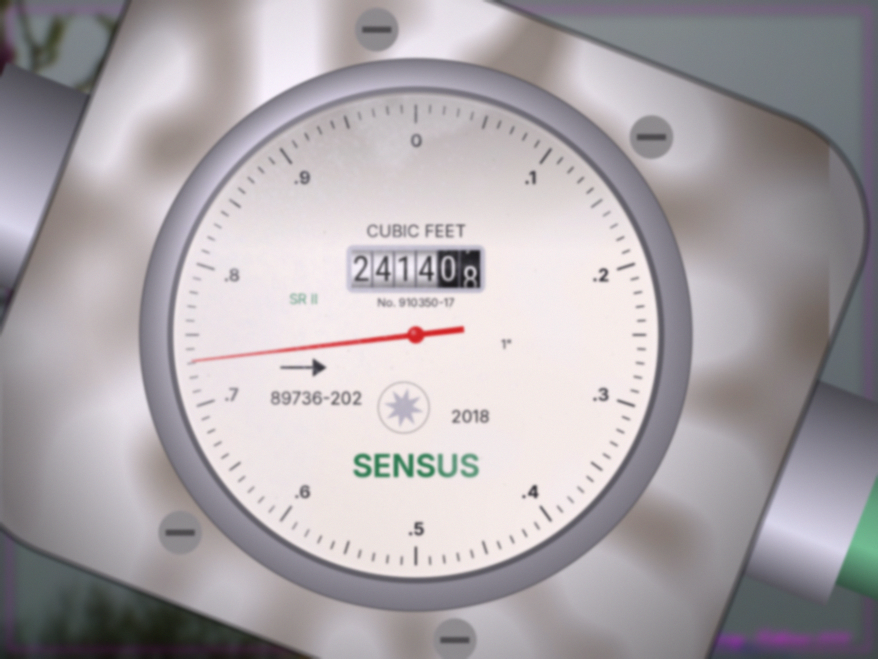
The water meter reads ft³ 241407.73
